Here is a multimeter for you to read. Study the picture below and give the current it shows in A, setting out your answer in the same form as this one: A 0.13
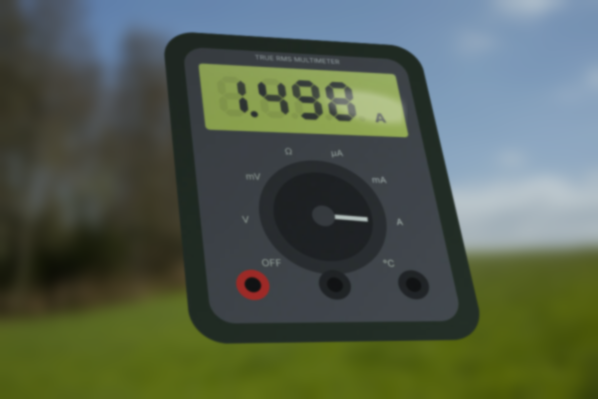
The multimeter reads A 1.498
